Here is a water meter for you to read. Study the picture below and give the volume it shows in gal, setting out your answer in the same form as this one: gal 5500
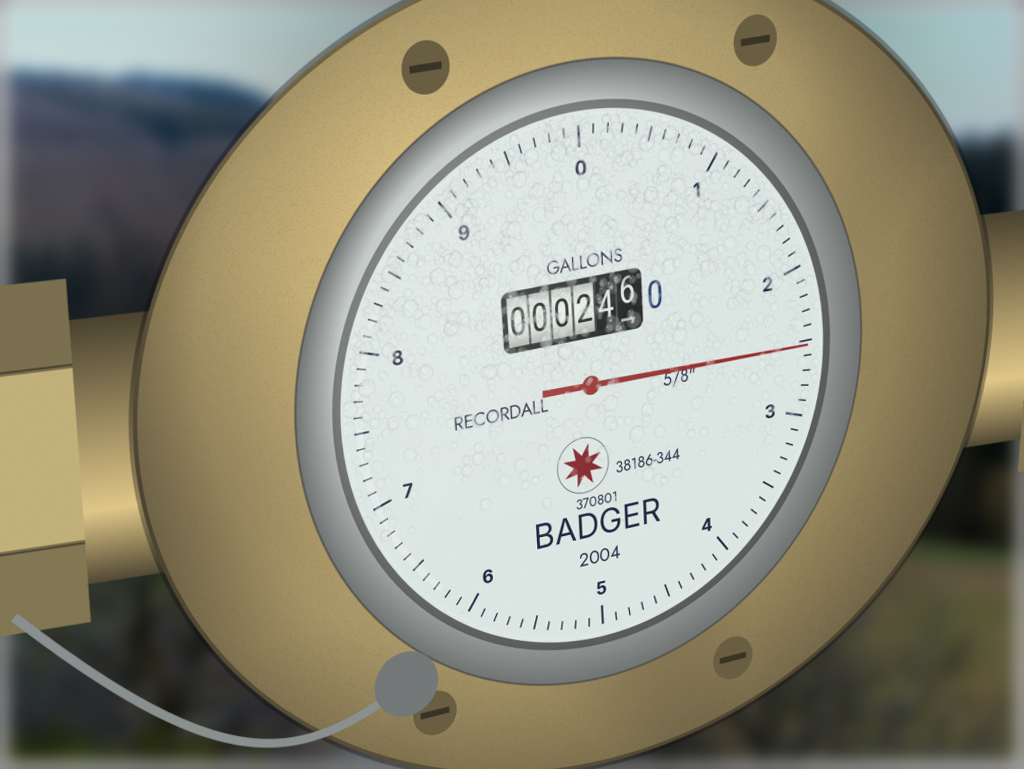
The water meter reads gal 2462.5
